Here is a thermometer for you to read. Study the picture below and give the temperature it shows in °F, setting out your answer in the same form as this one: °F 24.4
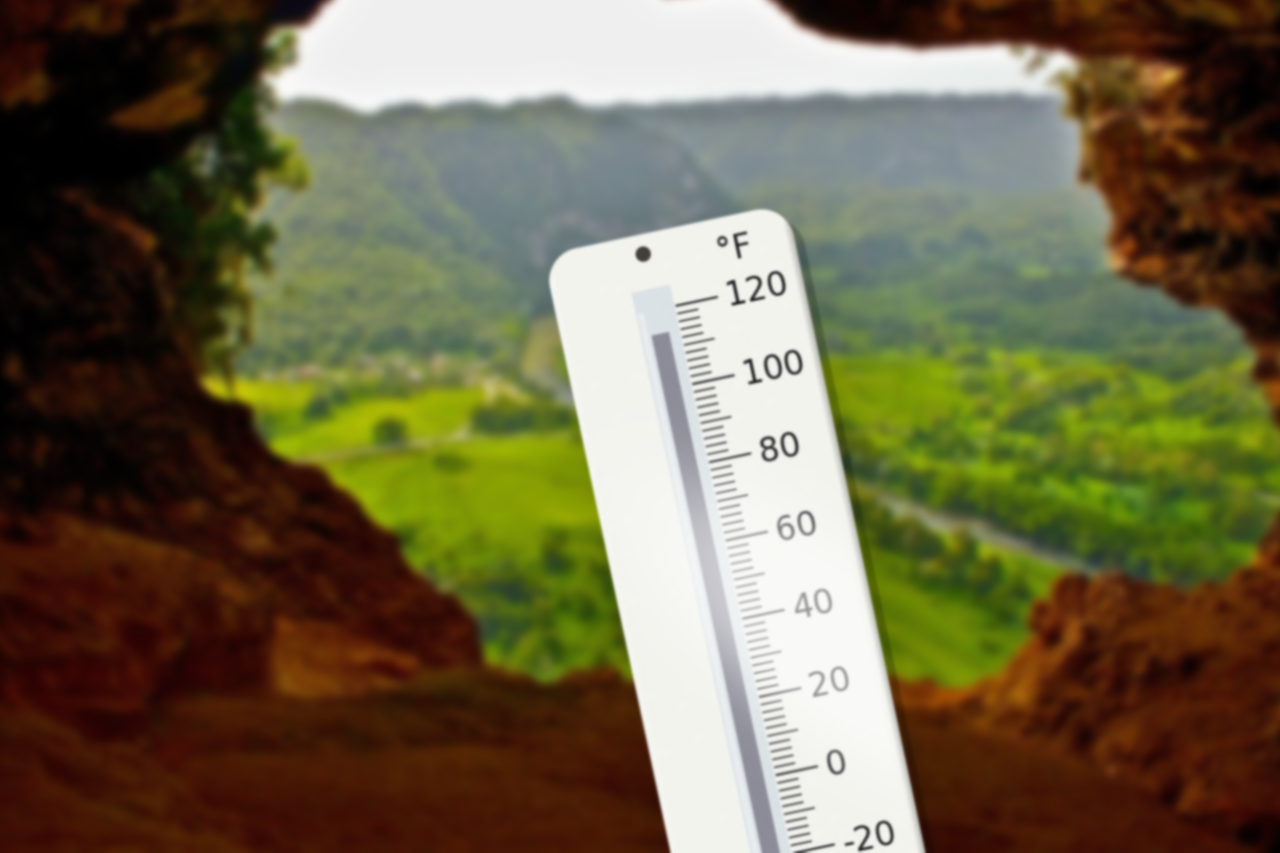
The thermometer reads °F 114
